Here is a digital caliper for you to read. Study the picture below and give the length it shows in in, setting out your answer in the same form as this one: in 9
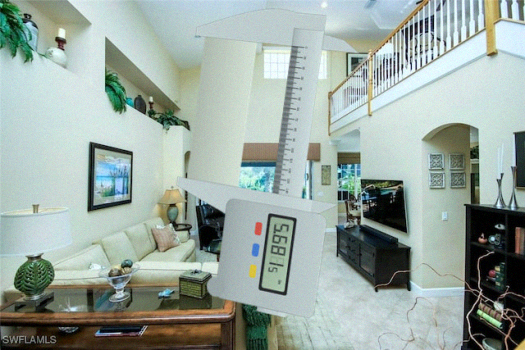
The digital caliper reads in 5.6815
